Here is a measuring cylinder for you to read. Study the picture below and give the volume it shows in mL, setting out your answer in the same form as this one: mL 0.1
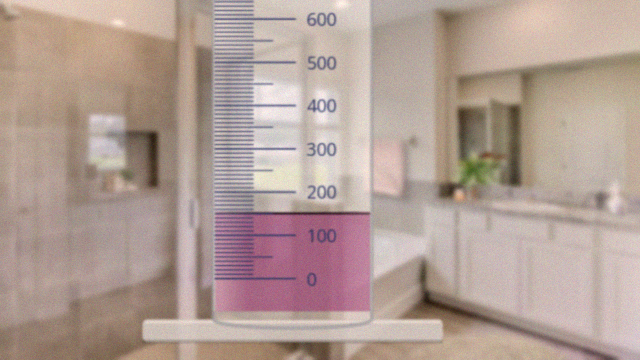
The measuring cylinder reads mL 150
